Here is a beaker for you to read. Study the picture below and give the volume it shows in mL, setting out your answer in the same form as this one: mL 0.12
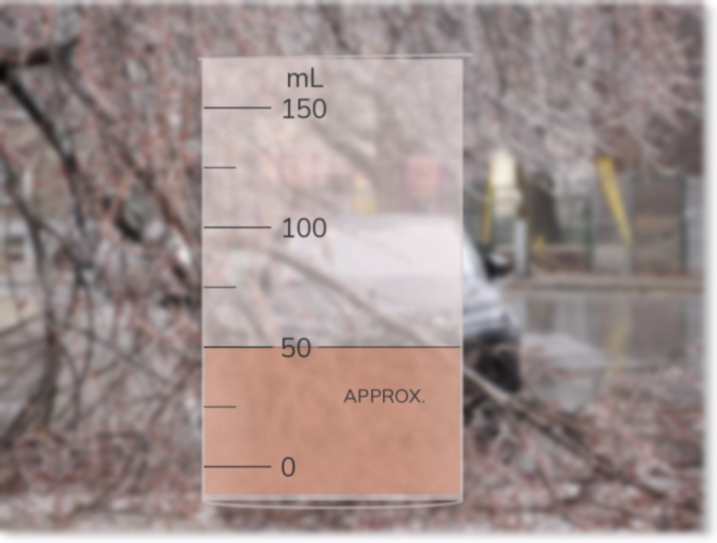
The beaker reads mL 50
